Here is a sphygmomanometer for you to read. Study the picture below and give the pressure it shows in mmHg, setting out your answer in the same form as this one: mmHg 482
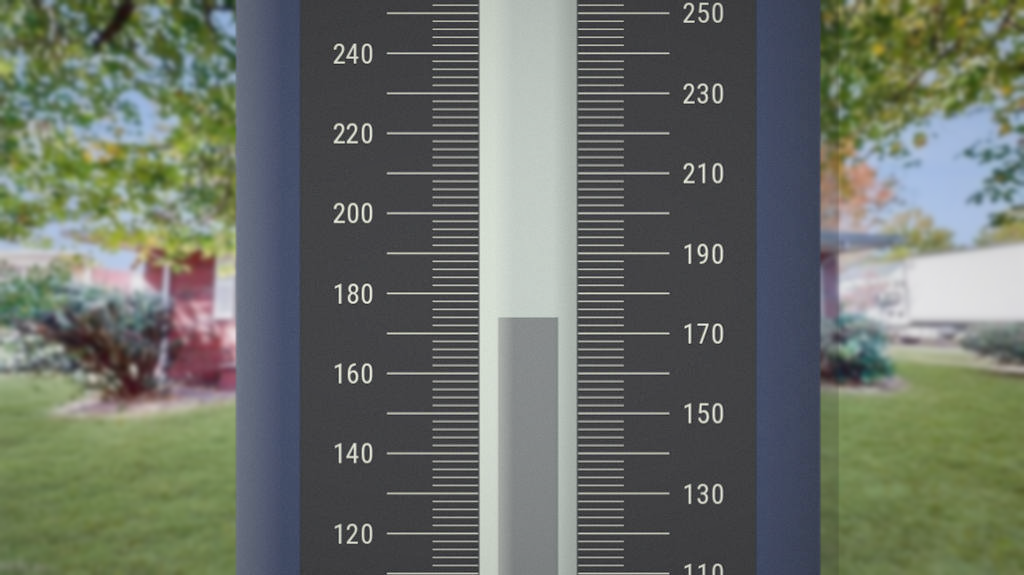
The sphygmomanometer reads mmHg 174
